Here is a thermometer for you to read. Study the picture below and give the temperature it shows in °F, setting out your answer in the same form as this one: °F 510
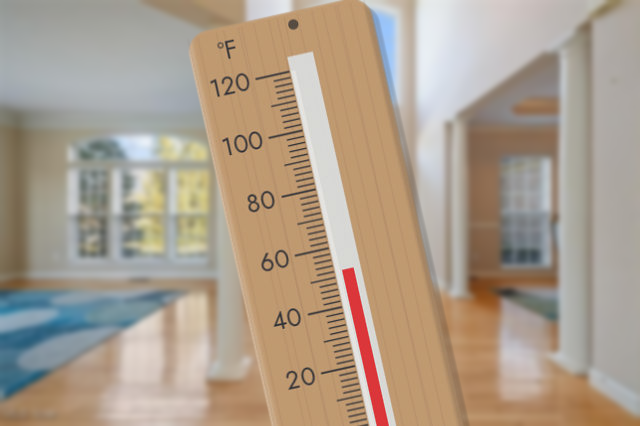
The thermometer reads °F 52
